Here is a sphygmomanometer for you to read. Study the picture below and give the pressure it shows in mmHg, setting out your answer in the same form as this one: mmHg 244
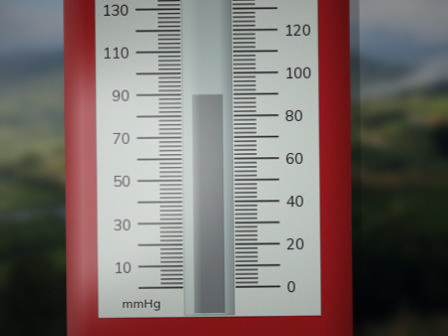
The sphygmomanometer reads mmHg 90
